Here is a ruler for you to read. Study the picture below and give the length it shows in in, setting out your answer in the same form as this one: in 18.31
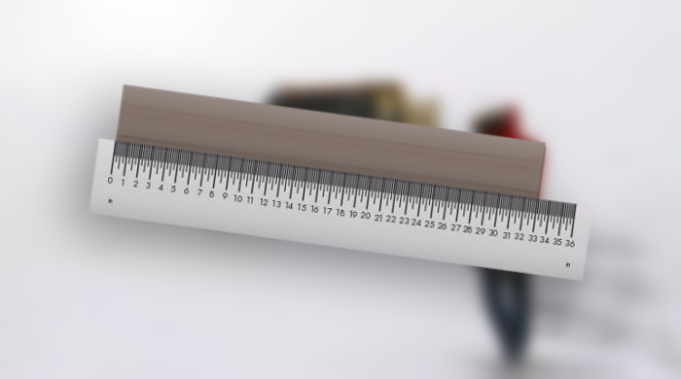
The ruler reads in 33
